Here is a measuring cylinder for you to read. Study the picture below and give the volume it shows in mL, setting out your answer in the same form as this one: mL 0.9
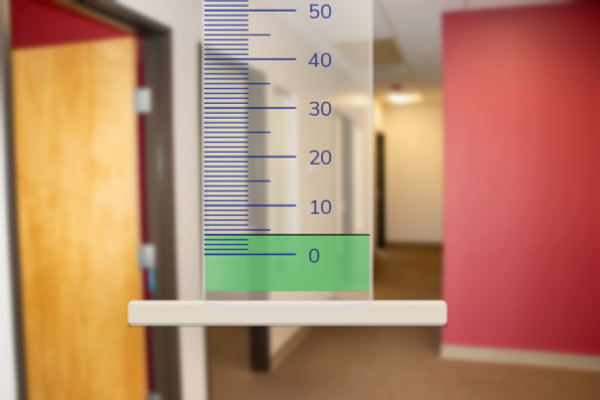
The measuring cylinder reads mL 4
